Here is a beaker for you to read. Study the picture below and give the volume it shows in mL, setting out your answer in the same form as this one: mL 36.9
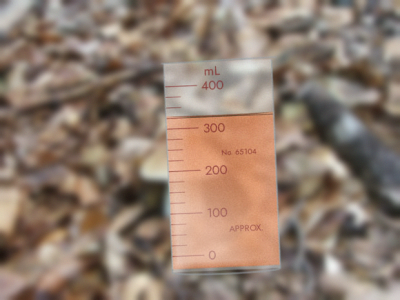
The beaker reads mL 325
